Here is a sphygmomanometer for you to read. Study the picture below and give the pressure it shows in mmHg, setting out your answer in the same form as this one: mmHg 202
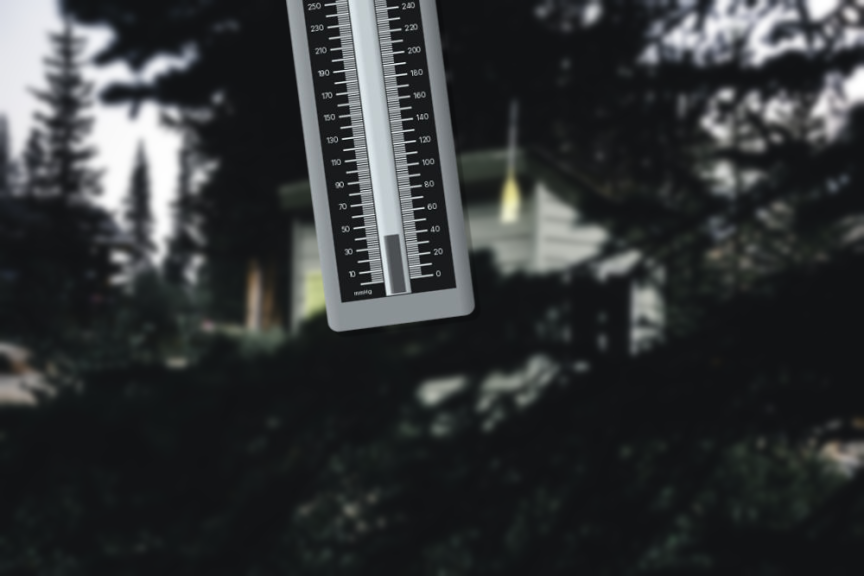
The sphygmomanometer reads mmHg 40
